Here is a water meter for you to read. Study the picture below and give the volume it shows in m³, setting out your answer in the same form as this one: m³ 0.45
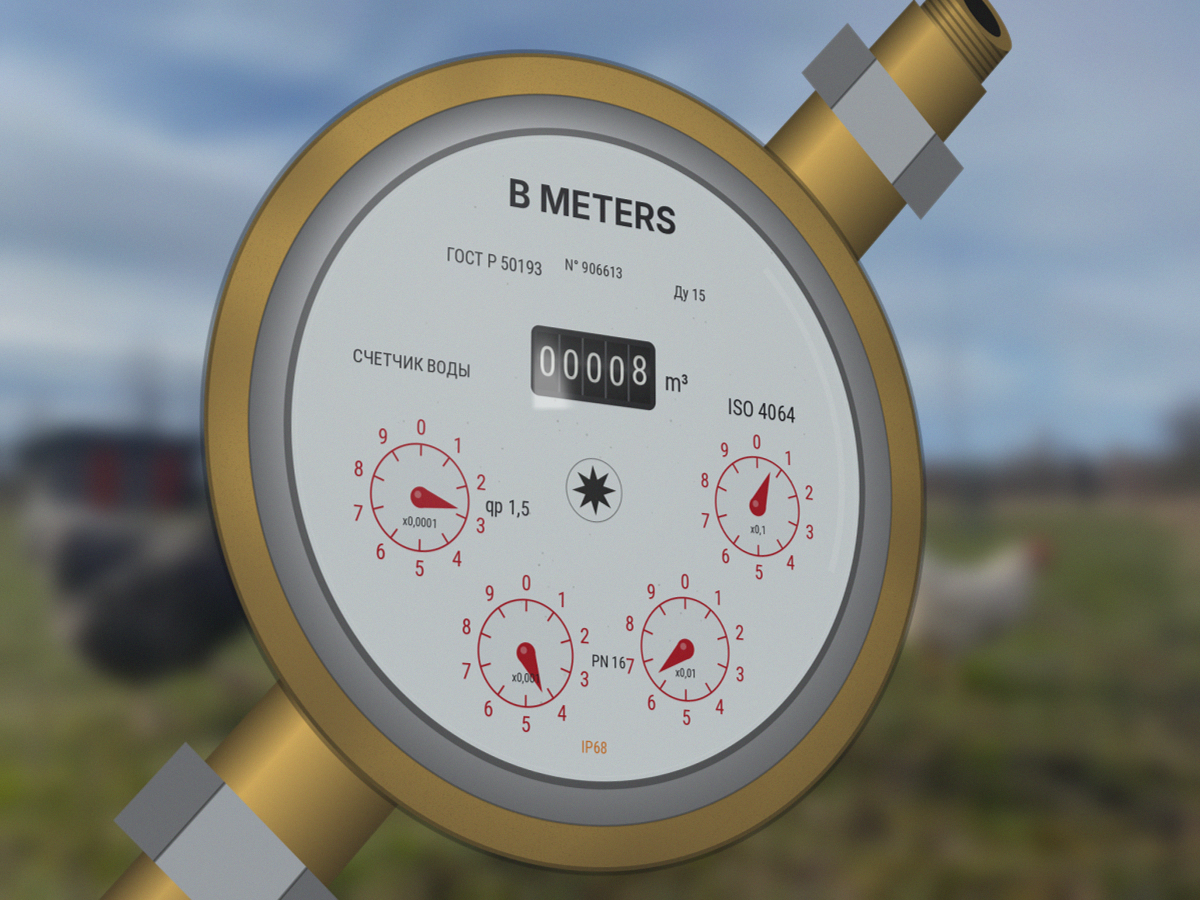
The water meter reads m³ 8.0642
